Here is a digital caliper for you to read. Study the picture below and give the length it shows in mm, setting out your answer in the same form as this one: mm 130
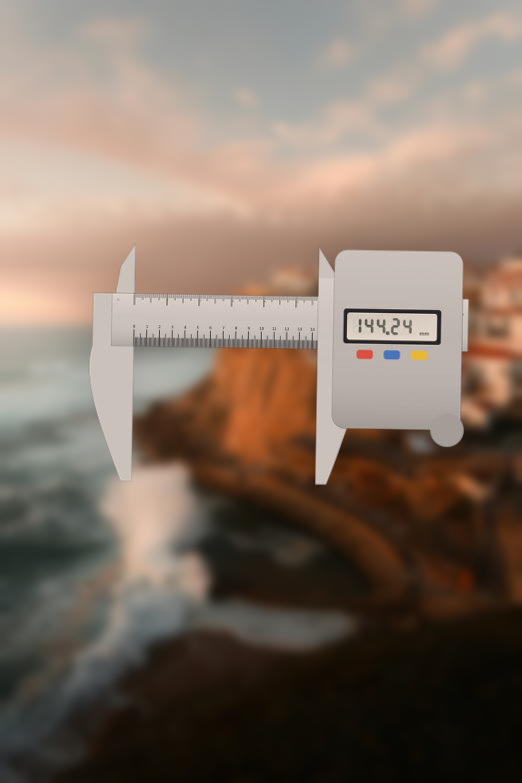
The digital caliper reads mm 144.24
